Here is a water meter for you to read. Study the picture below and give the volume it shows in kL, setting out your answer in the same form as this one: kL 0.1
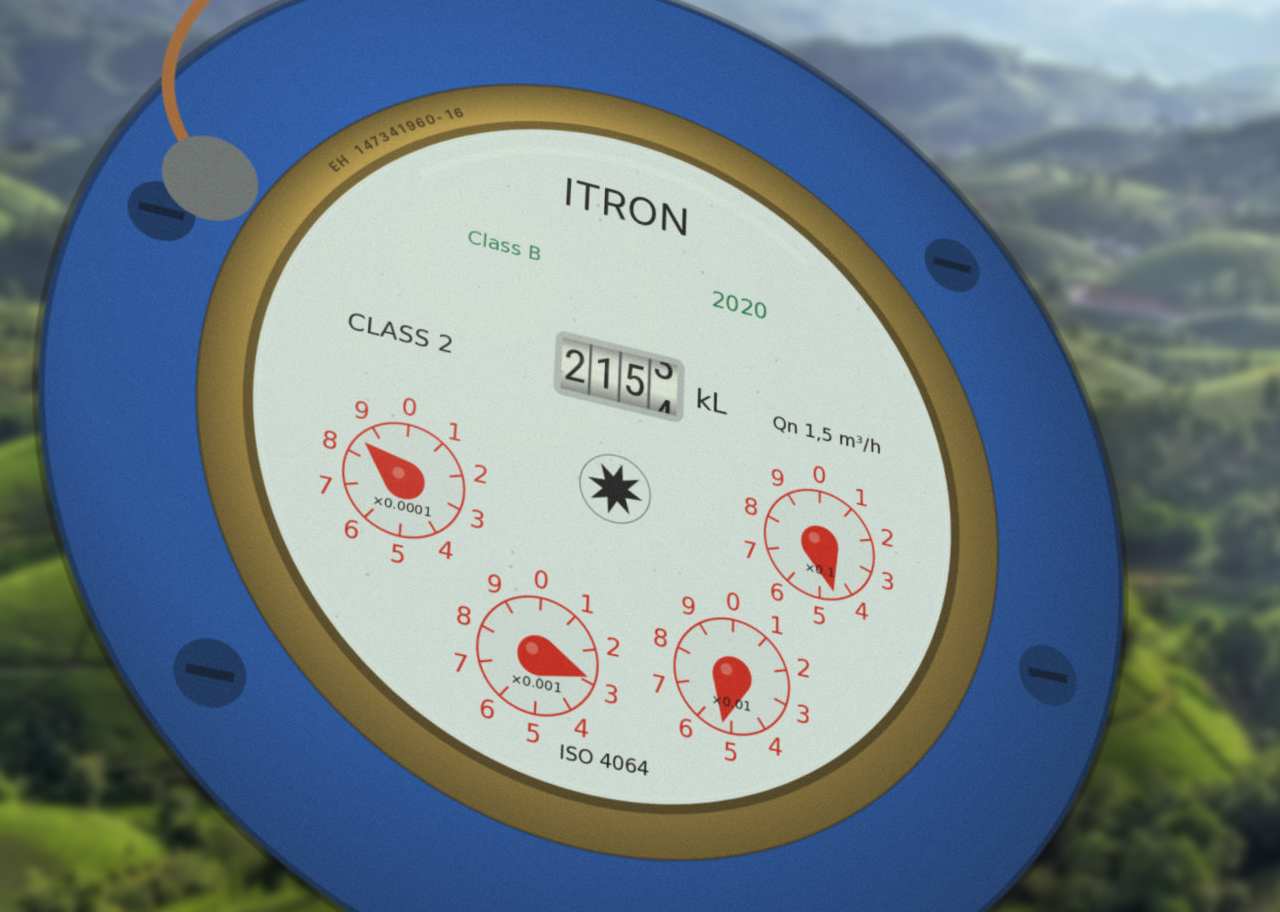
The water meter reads kL 2153.4528
